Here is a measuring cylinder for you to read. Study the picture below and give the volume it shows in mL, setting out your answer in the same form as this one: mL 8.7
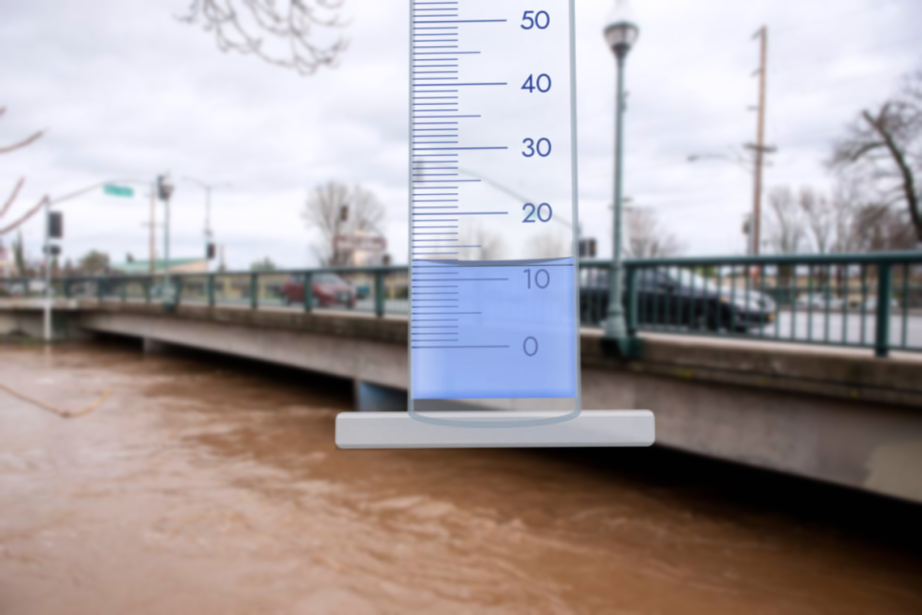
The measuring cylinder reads mL 12
